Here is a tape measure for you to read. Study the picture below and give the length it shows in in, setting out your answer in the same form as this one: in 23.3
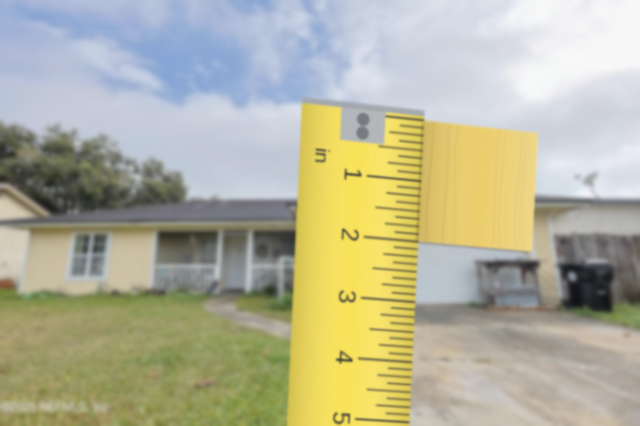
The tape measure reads in 2
